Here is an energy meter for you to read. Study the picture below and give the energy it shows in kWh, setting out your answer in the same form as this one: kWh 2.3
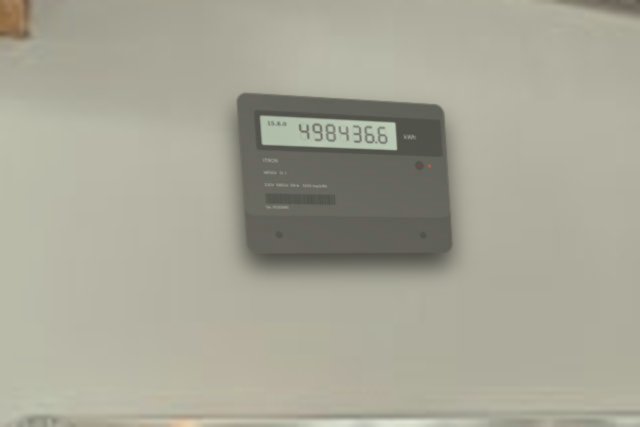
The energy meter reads kWh 498436.6
